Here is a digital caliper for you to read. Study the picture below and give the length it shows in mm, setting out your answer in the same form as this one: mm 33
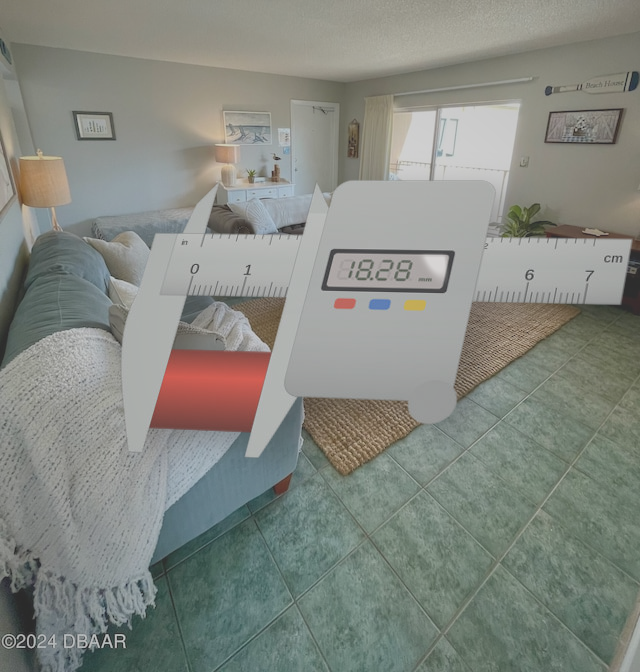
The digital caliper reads mm 18.28
